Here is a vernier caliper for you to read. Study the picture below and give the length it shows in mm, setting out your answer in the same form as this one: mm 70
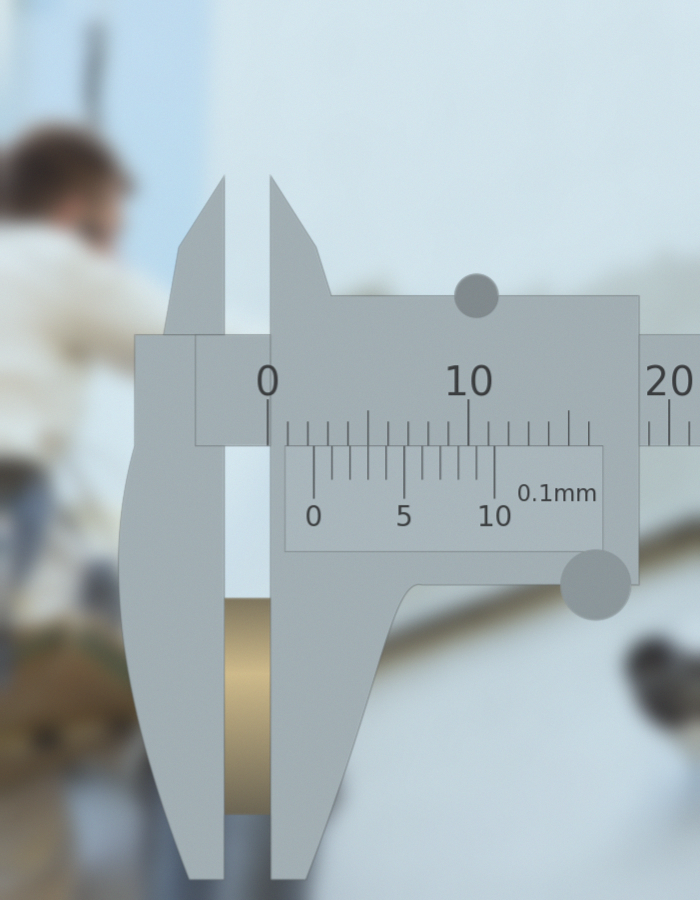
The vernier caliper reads mm 2.3
